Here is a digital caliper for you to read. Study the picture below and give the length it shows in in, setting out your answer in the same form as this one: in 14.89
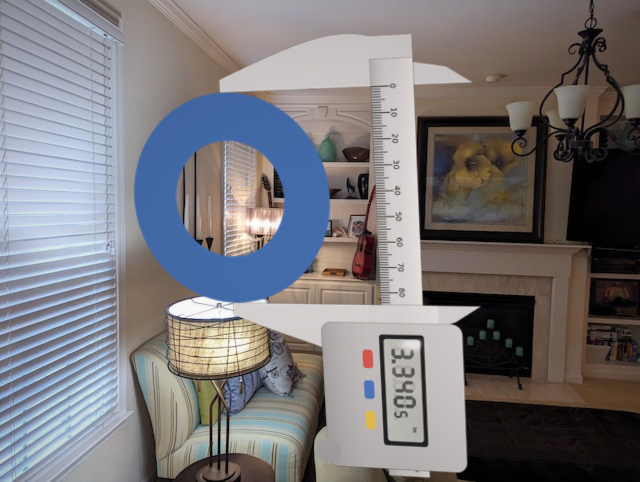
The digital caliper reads in 3.3405
